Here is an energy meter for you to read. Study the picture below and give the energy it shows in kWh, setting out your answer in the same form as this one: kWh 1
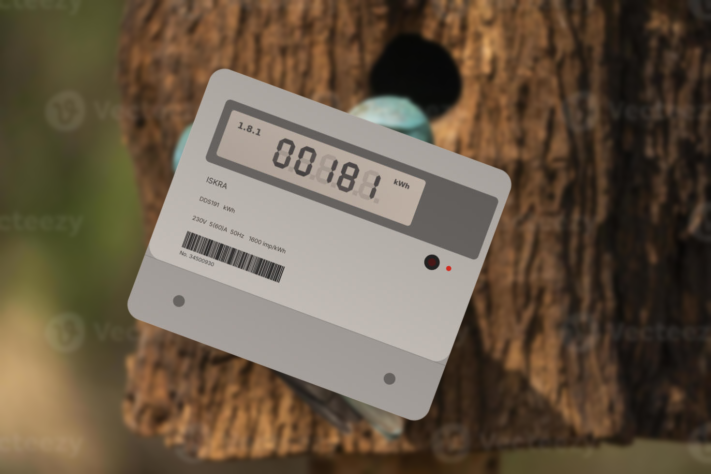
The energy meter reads kWh 181
